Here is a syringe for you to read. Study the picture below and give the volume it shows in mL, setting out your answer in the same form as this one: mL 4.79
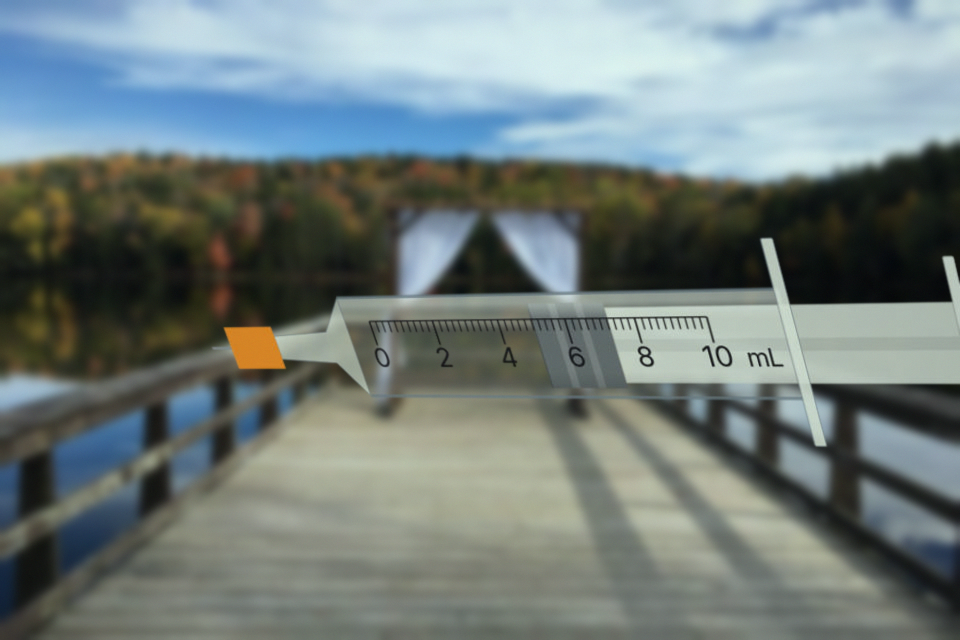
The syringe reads mL 5
